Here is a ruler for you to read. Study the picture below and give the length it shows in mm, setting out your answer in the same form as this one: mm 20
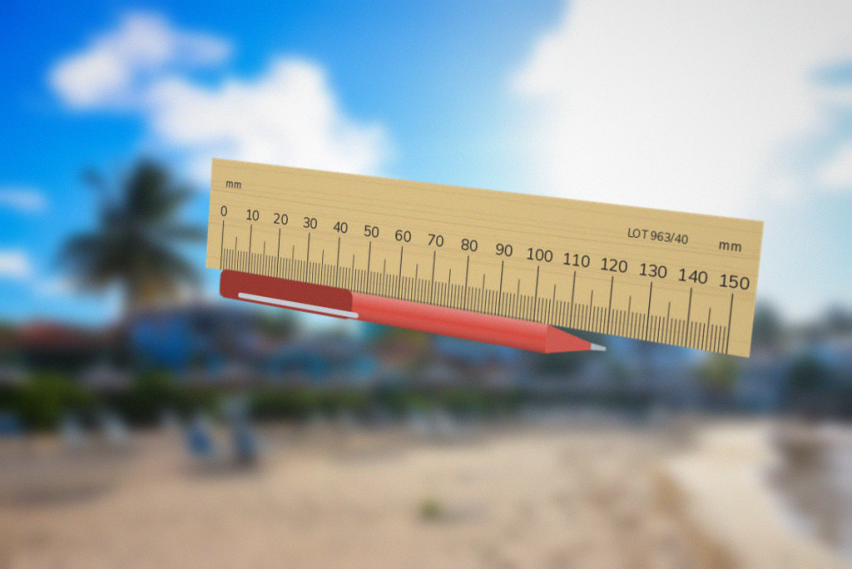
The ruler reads mm 120
